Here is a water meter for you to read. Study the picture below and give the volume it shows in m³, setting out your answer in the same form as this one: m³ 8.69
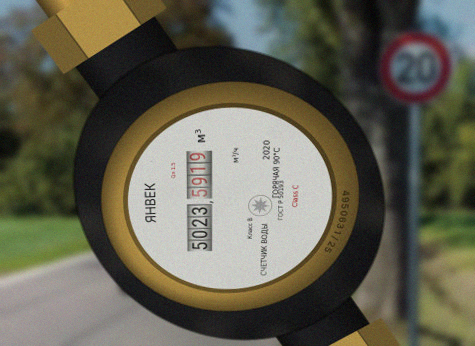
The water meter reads m³ 5023.5919
